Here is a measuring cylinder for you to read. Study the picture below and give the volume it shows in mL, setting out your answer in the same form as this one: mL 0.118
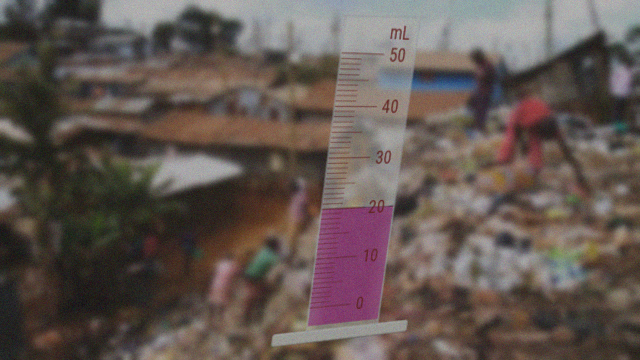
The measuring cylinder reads mL 20
